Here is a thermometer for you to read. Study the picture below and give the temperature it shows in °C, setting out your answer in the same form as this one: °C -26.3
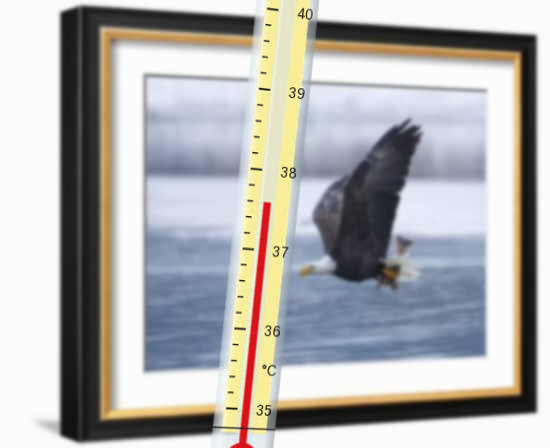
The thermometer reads °C 37.6
